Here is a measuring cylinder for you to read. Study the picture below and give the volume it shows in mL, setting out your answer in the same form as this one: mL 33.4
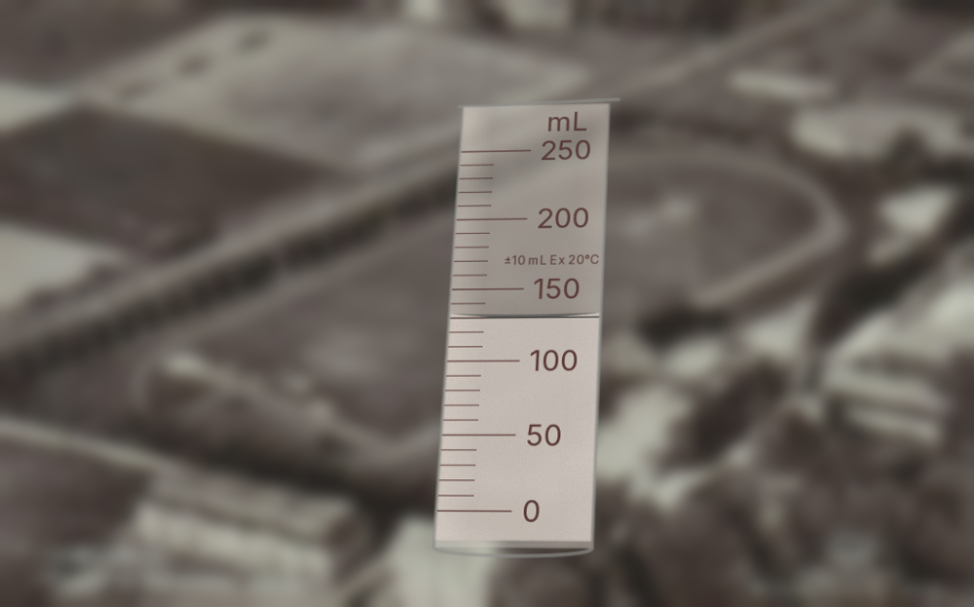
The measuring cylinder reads mL 130
